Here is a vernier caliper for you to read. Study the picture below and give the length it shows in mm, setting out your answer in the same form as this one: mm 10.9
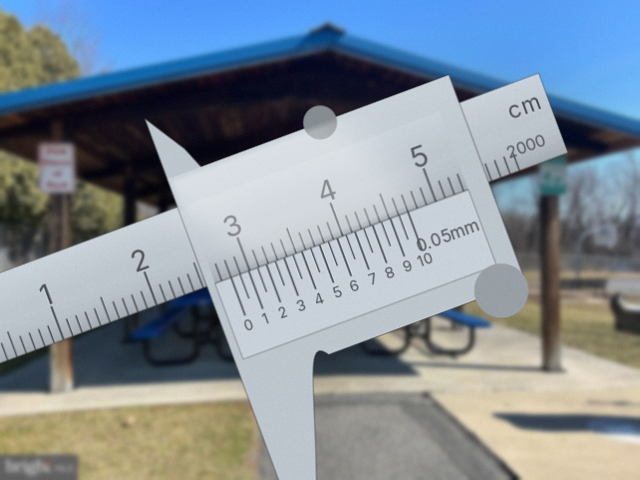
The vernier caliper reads mm 28.0
